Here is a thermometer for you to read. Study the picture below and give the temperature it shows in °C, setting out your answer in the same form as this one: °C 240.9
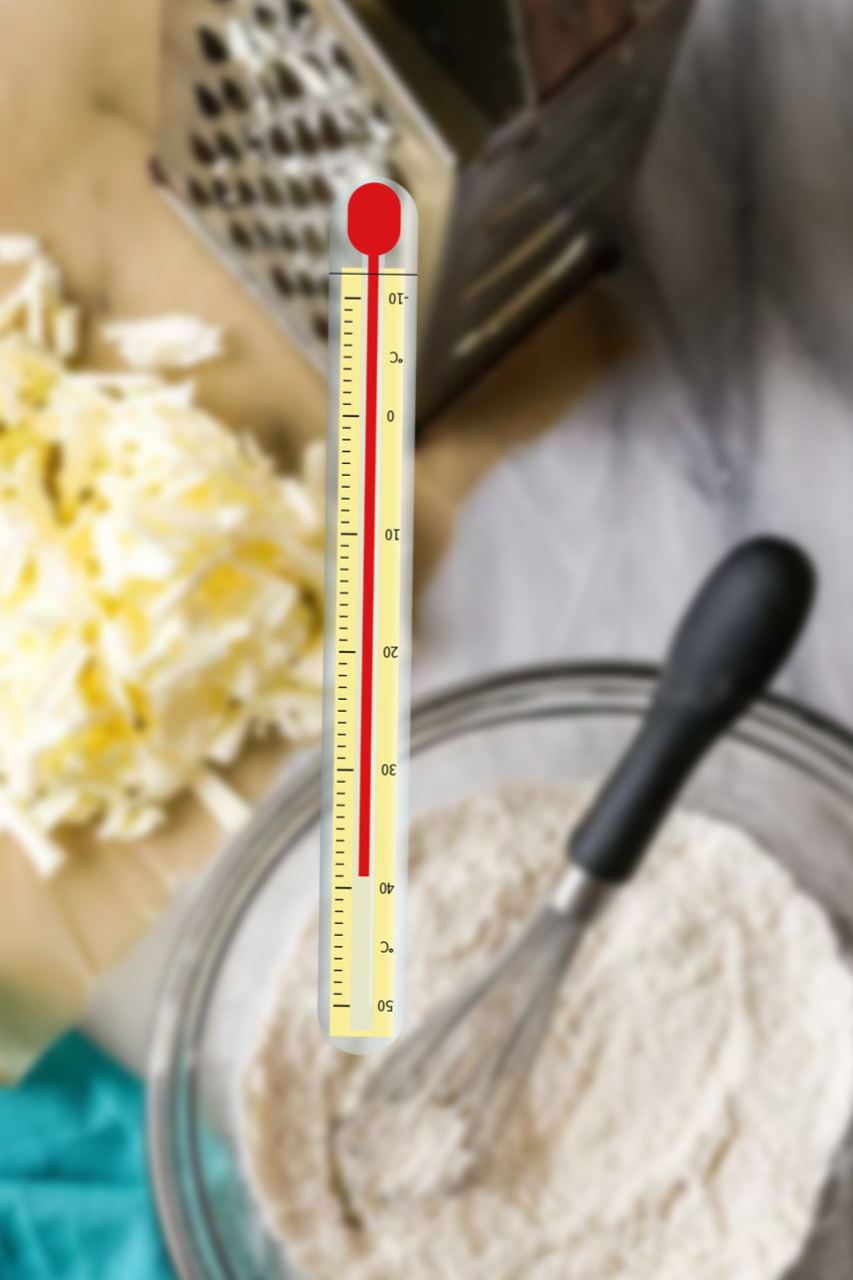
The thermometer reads °C 39
